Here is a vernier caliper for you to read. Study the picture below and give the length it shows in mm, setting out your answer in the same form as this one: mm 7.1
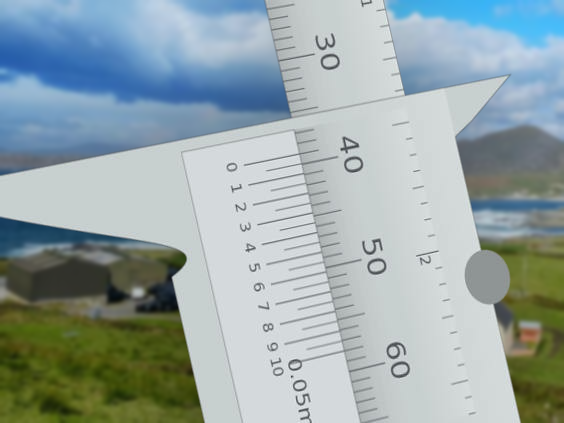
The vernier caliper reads mm 39.0
